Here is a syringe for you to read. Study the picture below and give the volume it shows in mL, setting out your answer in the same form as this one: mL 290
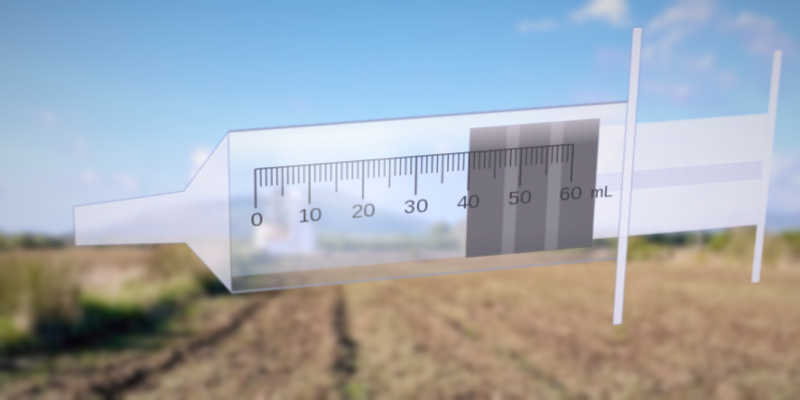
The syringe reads mL 40
